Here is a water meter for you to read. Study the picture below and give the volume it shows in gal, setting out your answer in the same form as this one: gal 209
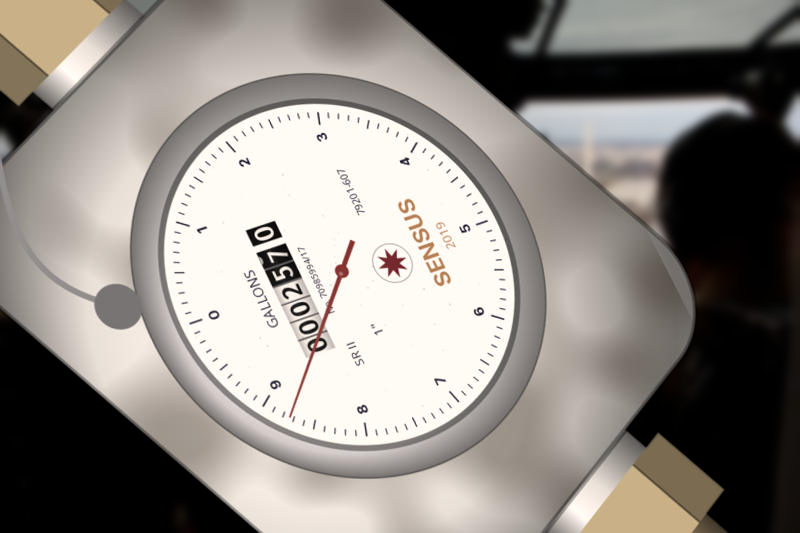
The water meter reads gal 2568.7
